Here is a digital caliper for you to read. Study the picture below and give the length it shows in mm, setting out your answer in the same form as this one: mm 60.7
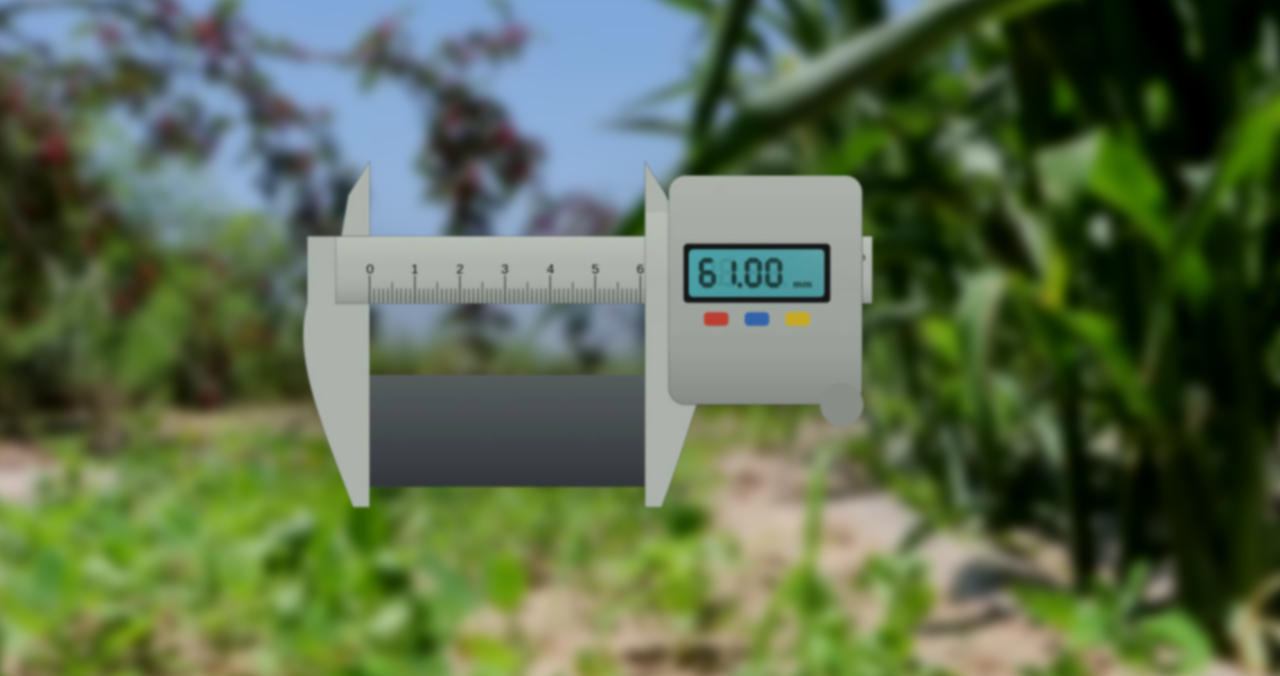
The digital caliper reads mm 61.00
